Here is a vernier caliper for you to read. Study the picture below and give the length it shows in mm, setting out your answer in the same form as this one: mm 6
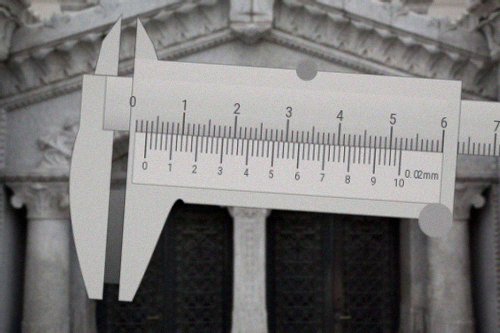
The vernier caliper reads mm 3.0
